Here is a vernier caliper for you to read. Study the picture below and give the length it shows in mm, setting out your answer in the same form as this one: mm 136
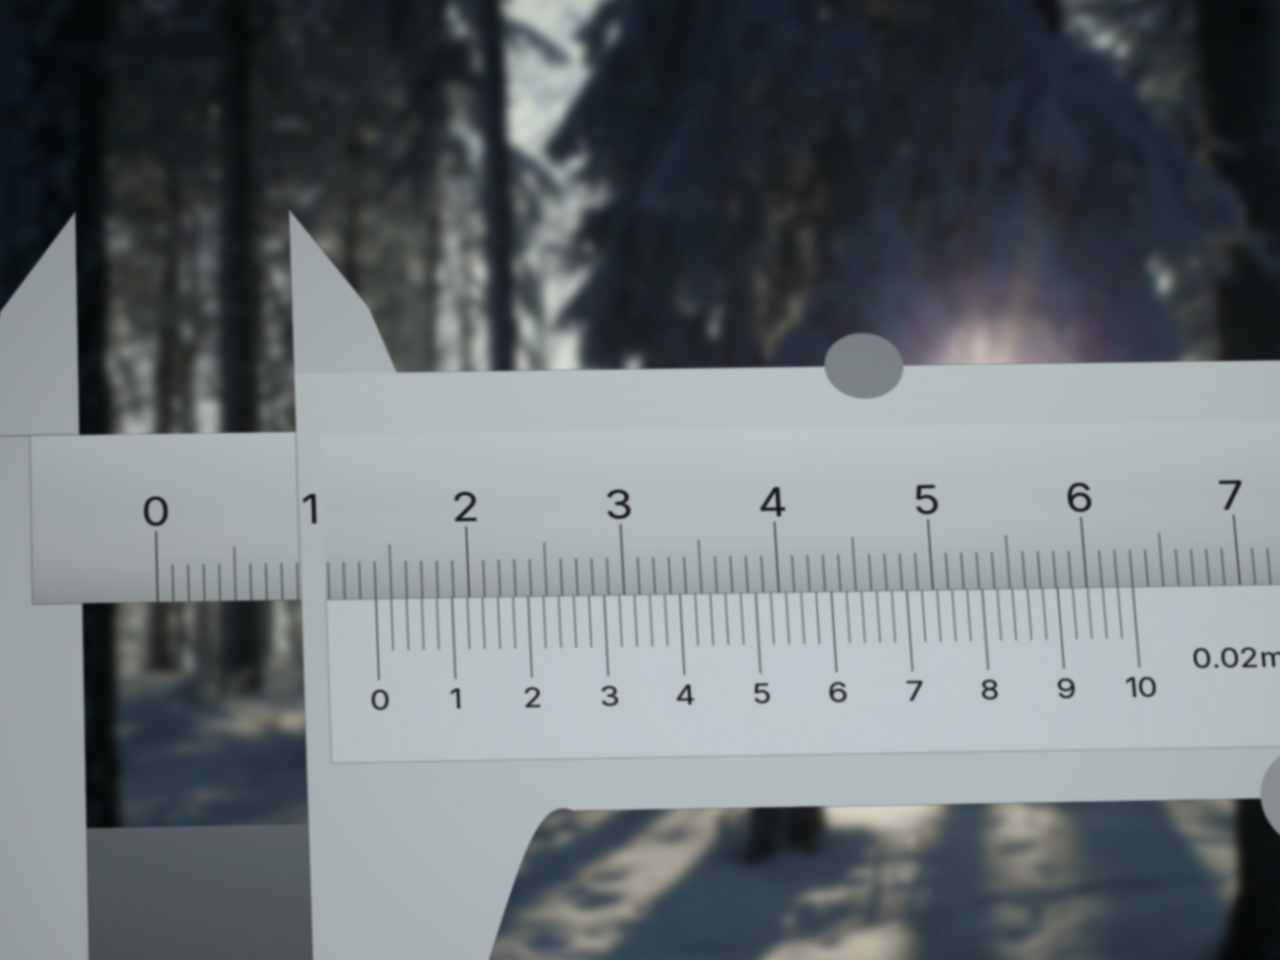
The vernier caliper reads mm 14.0
